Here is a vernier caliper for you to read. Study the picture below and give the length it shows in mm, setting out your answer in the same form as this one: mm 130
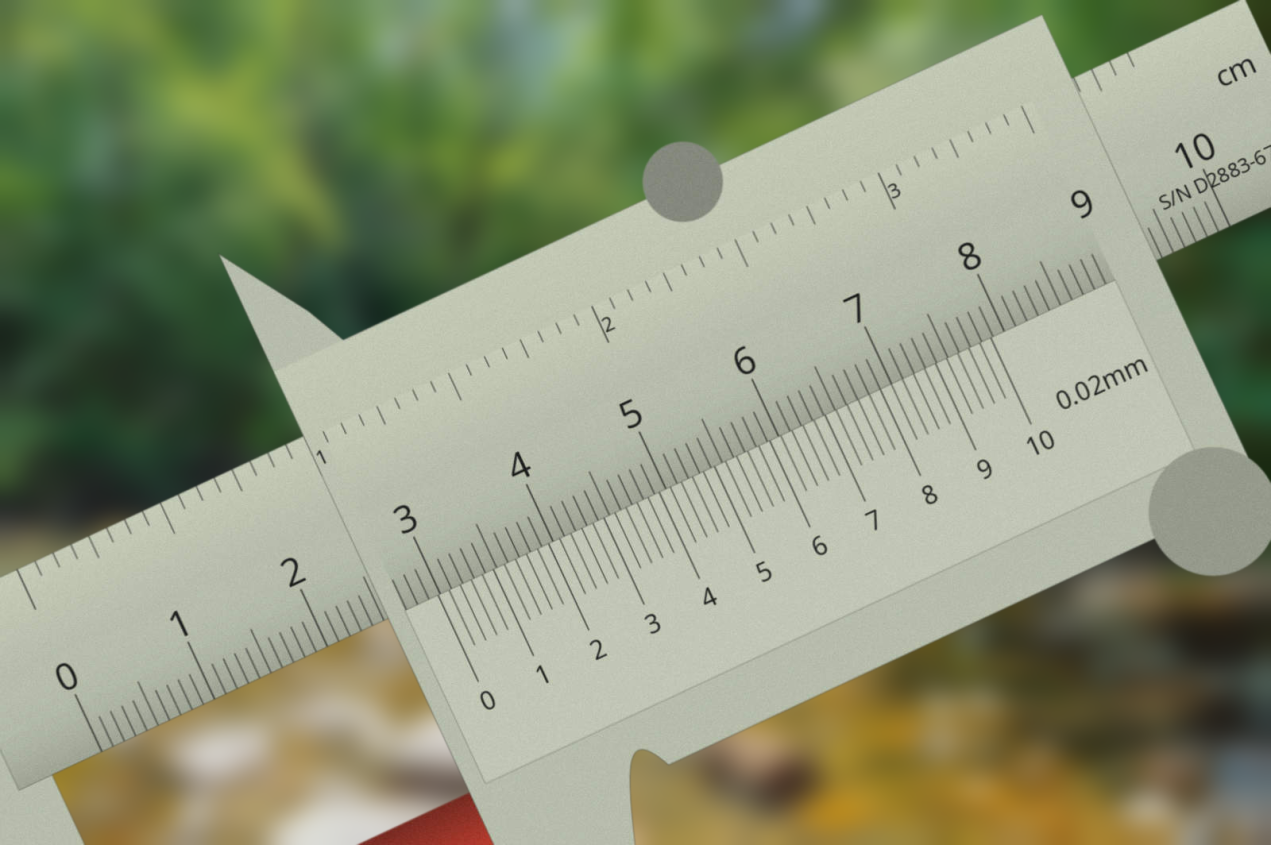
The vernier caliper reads mm 29.8
